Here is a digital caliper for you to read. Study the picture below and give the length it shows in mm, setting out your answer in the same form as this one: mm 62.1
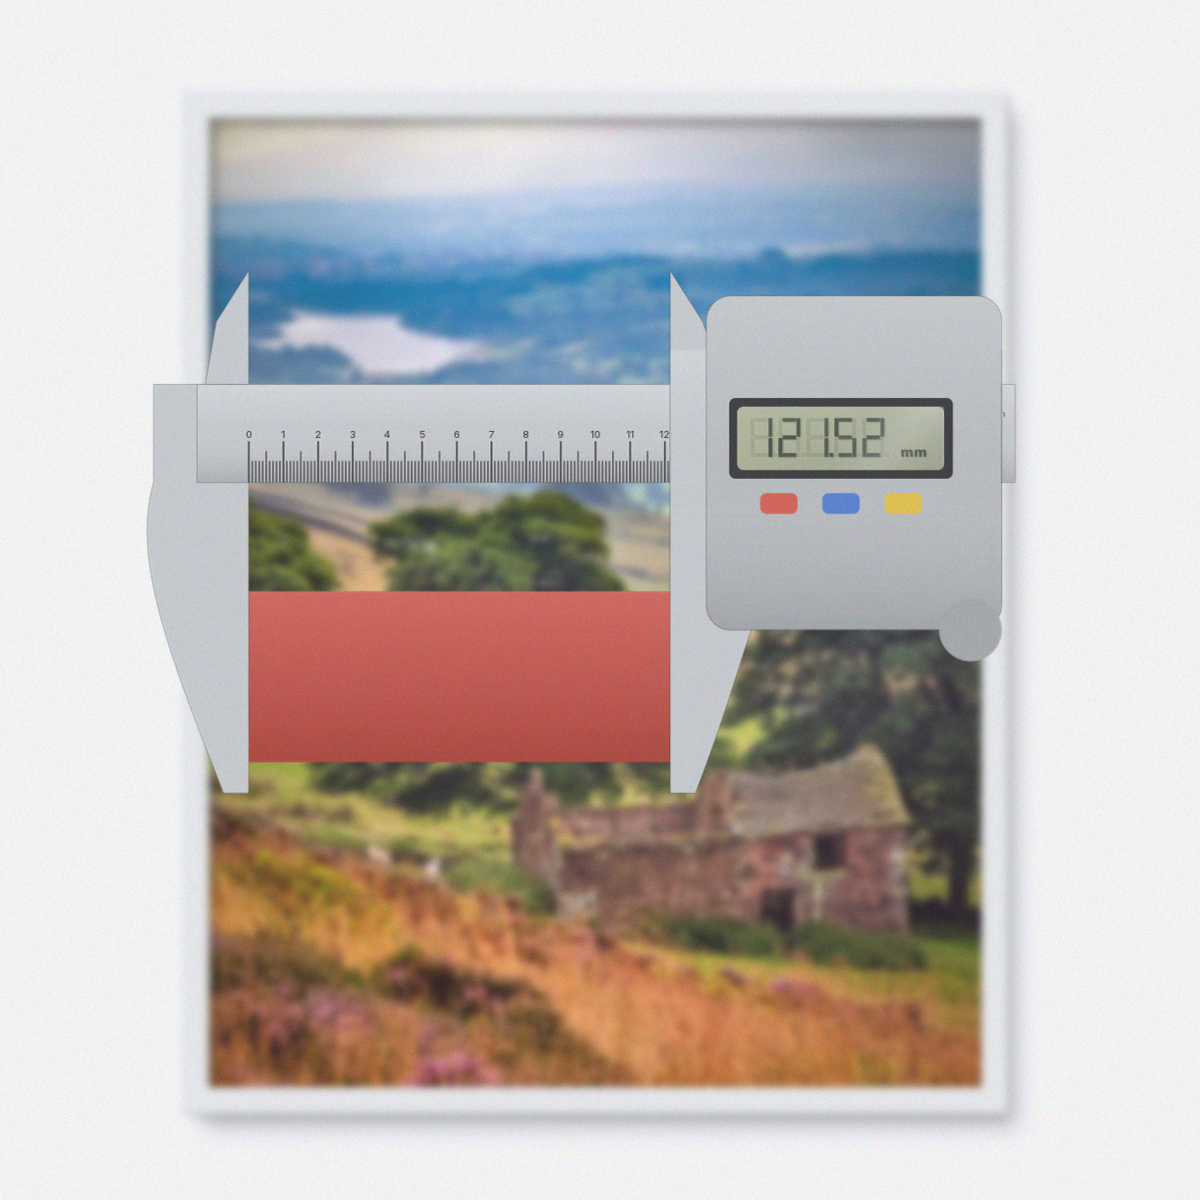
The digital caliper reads mm 121.52
